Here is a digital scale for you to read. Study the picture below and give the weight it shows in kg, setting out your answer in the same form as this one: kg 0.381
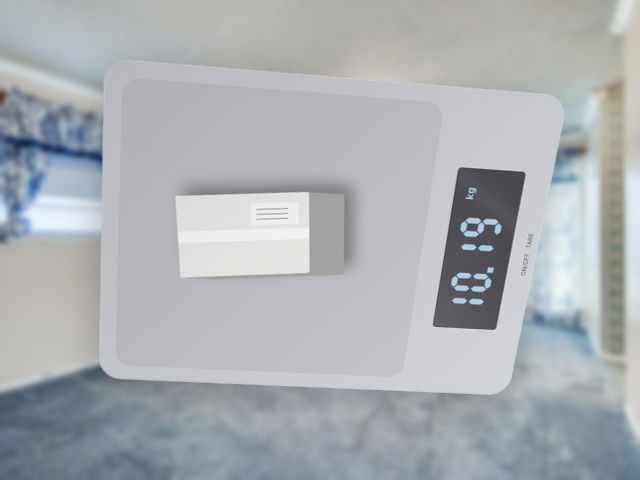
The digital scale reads kg 10.19
